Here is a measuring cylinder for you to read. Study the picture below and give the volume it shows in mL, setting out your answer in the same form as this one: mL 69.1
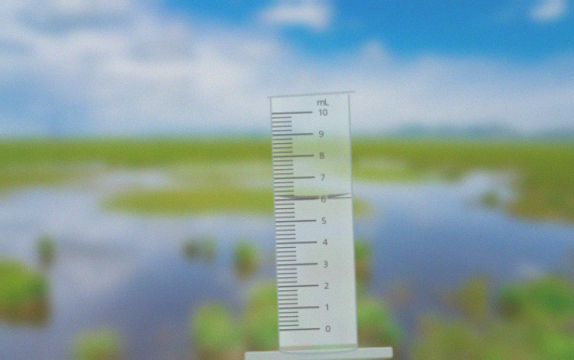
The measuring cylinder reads mL 6
